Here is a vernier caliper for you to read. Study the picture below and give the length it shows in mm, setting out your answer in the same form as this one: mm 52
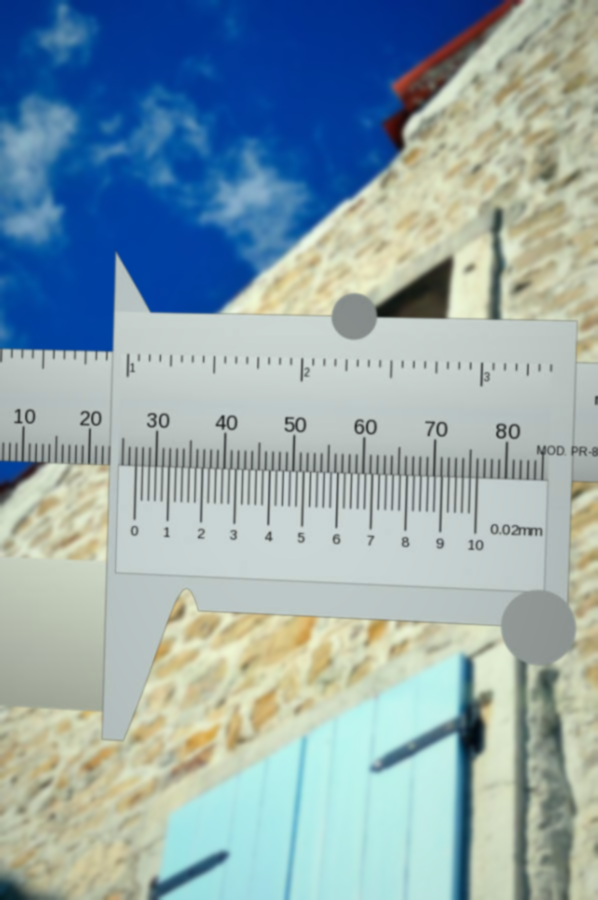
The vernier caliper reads mm 27.0
